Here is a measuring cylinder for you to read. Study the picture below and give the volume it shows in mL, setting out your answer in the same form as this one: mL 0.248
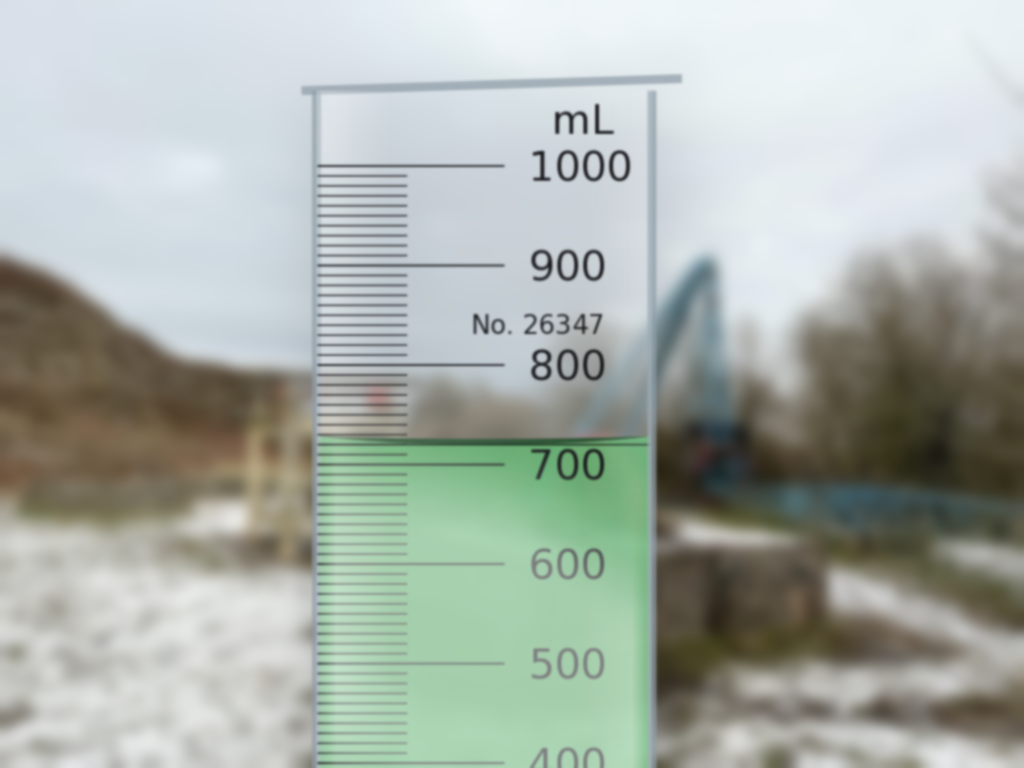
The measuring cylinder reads mL 720
